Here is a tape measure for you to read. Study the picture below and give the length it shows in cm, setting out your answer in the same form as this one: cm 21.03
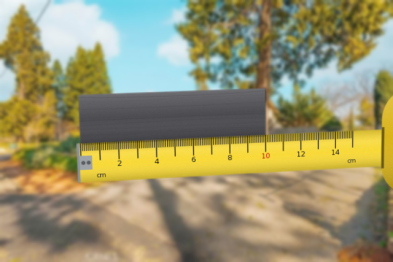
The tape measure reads cm 10
